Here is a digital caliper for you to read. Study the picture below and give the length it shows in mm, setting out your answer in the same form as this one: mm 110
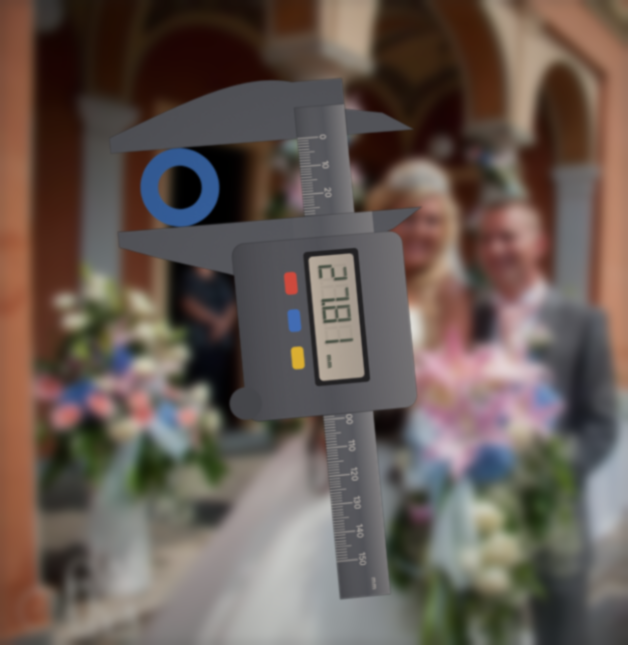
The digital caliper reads mm 27.81
